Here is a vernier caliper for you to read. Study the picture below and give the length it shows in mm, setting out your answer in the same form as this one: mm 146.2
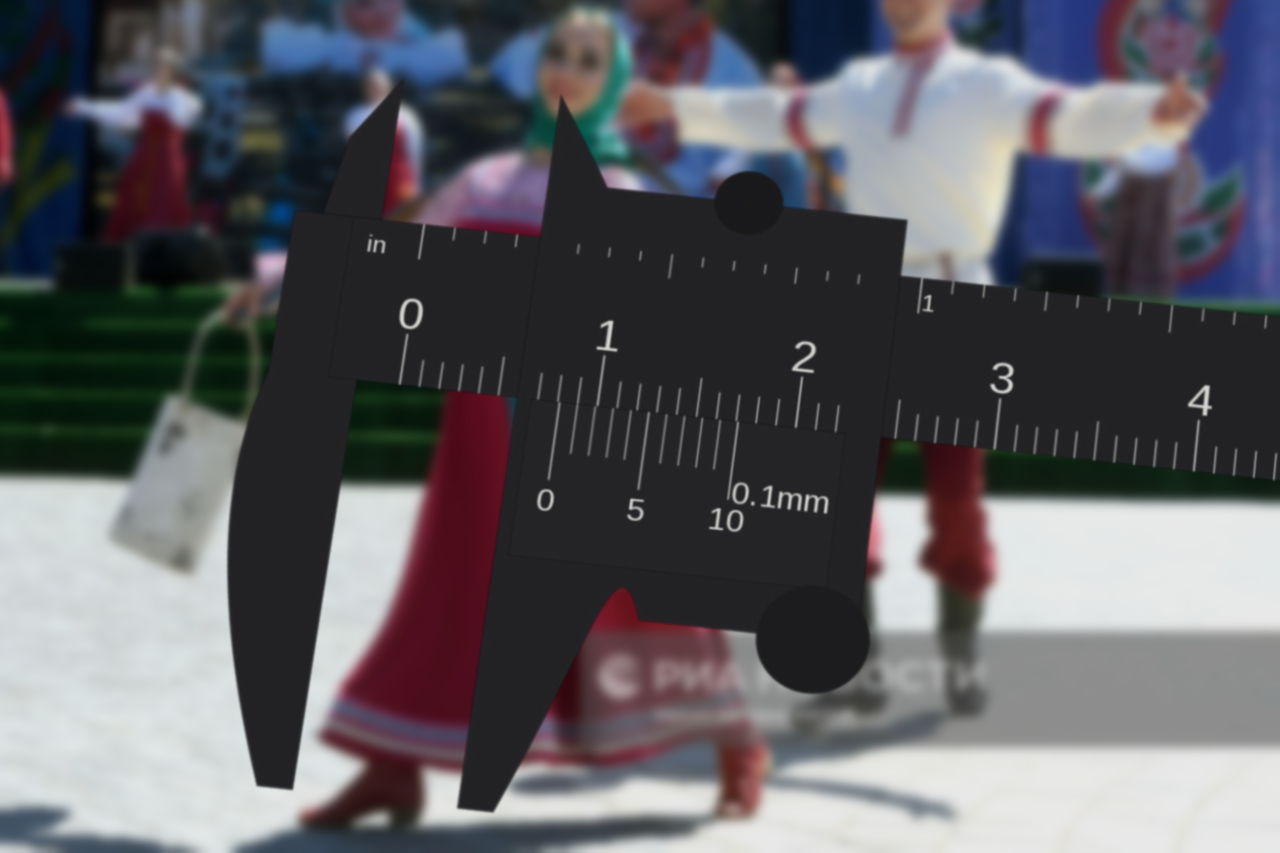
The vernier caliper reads mm 8.1
